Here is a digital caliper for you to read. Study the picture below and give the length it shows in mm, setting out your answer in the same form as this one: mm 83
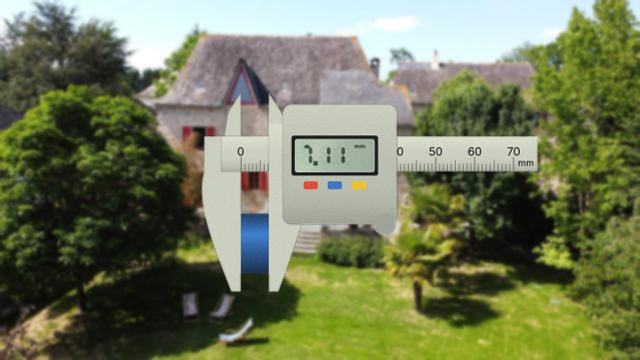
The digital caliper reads mm 7.11
